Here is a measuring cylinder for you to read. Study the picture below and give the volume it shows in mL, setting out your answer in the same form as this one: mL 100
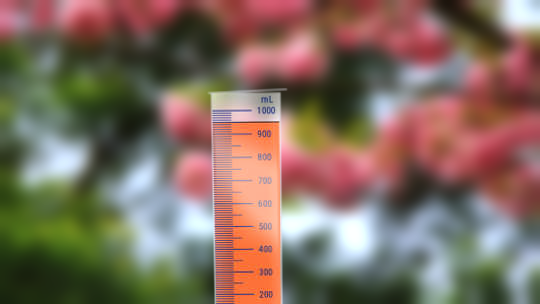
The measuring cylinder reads mL 950
